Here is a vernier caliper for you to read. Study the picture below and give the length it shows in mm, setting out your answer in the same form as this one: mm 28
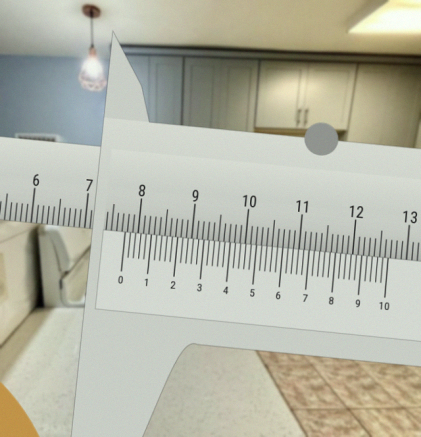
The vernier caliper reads mm 77.6
